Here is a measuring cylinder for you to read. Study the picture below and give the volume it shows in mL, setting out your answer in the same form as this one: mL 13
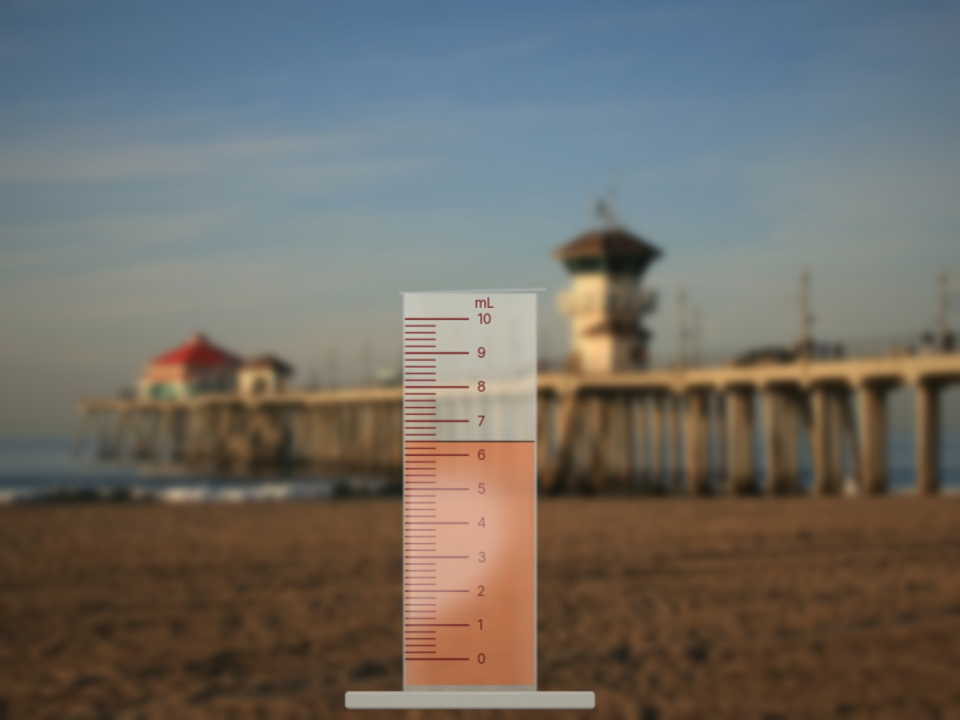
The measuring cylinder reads mL 6.4
